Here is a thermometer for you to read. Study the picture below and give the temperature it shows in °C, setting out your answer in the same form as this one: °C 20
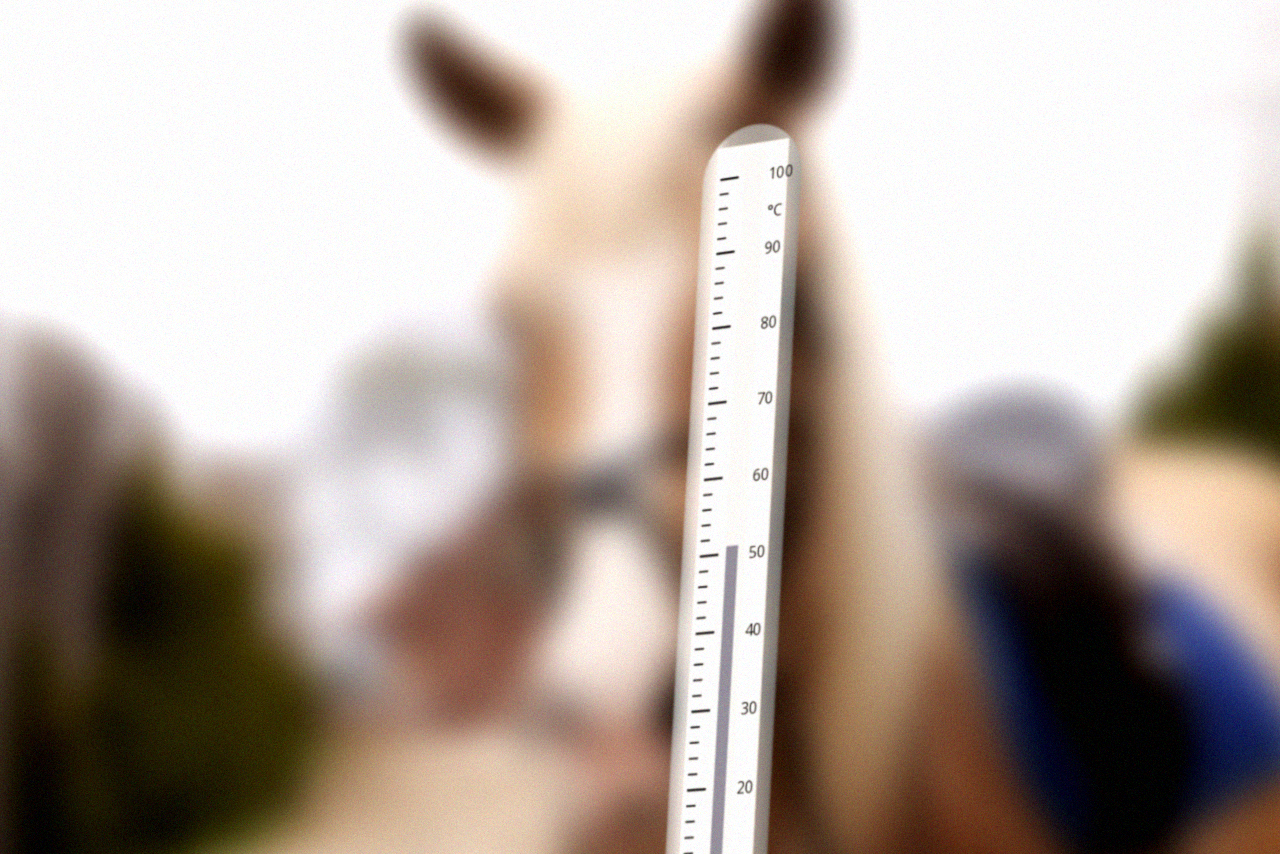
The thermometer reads °C 51
